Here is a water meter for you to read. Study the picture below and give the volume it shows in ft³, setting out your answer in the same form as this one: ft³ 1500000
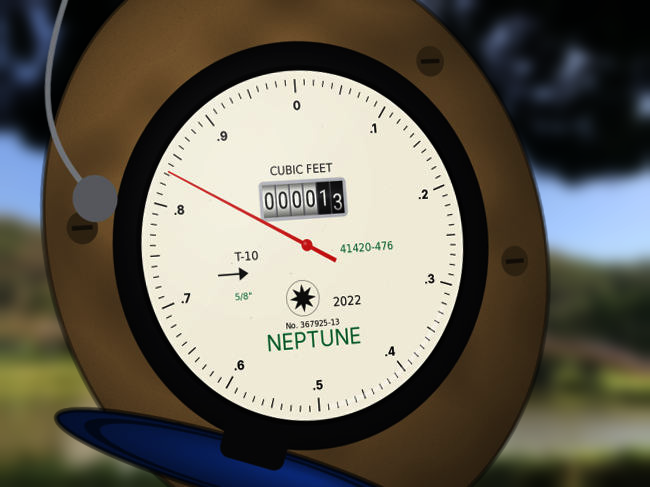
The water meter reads ft³ 12.83
